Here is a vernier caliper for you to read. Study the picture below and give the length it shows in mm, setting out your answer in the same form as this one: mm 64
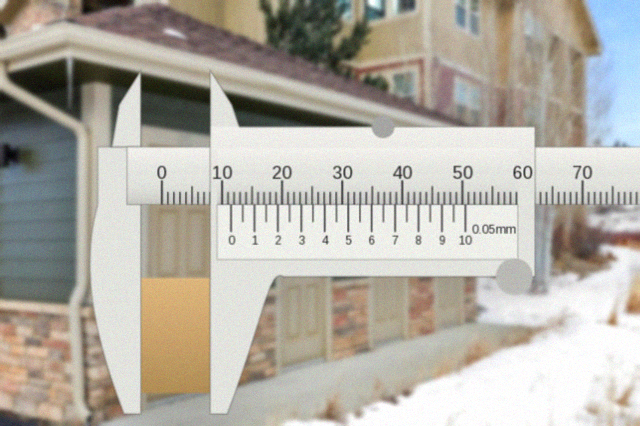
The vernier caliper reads mm 11.5
